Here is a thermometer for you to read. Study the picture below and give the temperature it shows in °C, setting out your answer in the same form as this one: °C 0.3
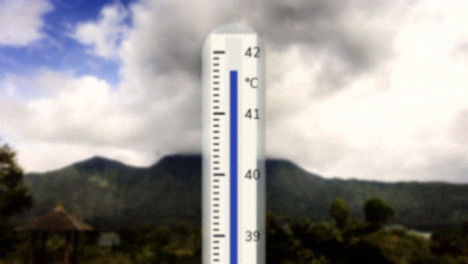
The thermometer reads °C 41.7
